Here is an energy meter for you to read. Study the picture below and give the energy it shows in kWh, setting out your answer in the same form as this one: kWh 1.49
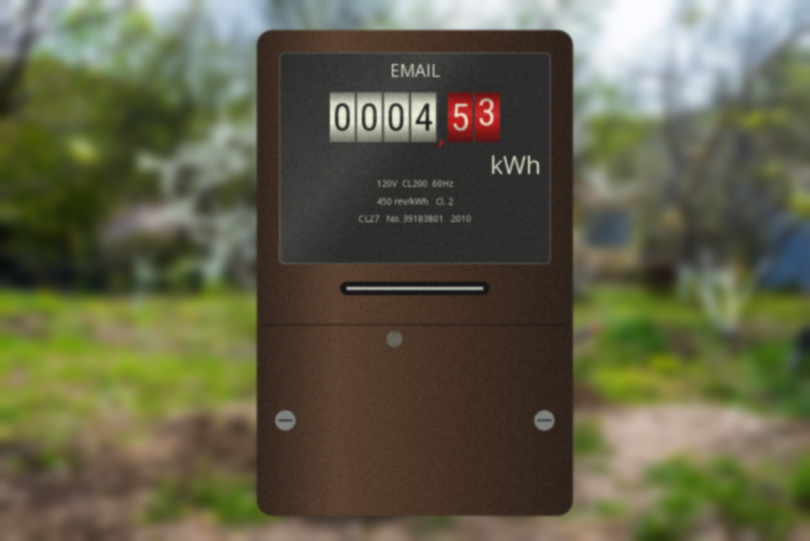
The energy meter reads kWh 4.53
